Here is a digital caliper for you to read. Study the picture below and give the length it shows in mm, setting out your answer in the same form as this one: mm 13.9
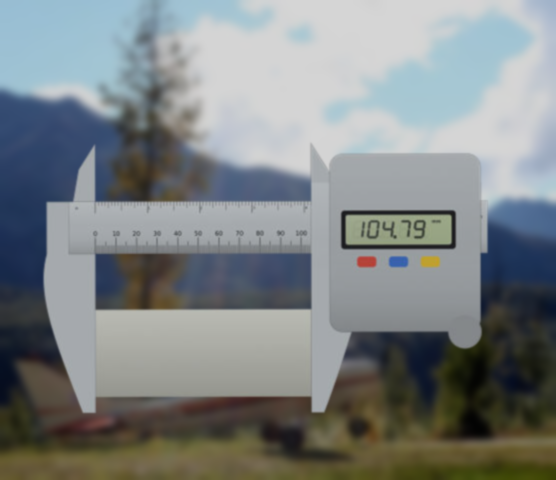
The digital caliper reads mm 104.79
